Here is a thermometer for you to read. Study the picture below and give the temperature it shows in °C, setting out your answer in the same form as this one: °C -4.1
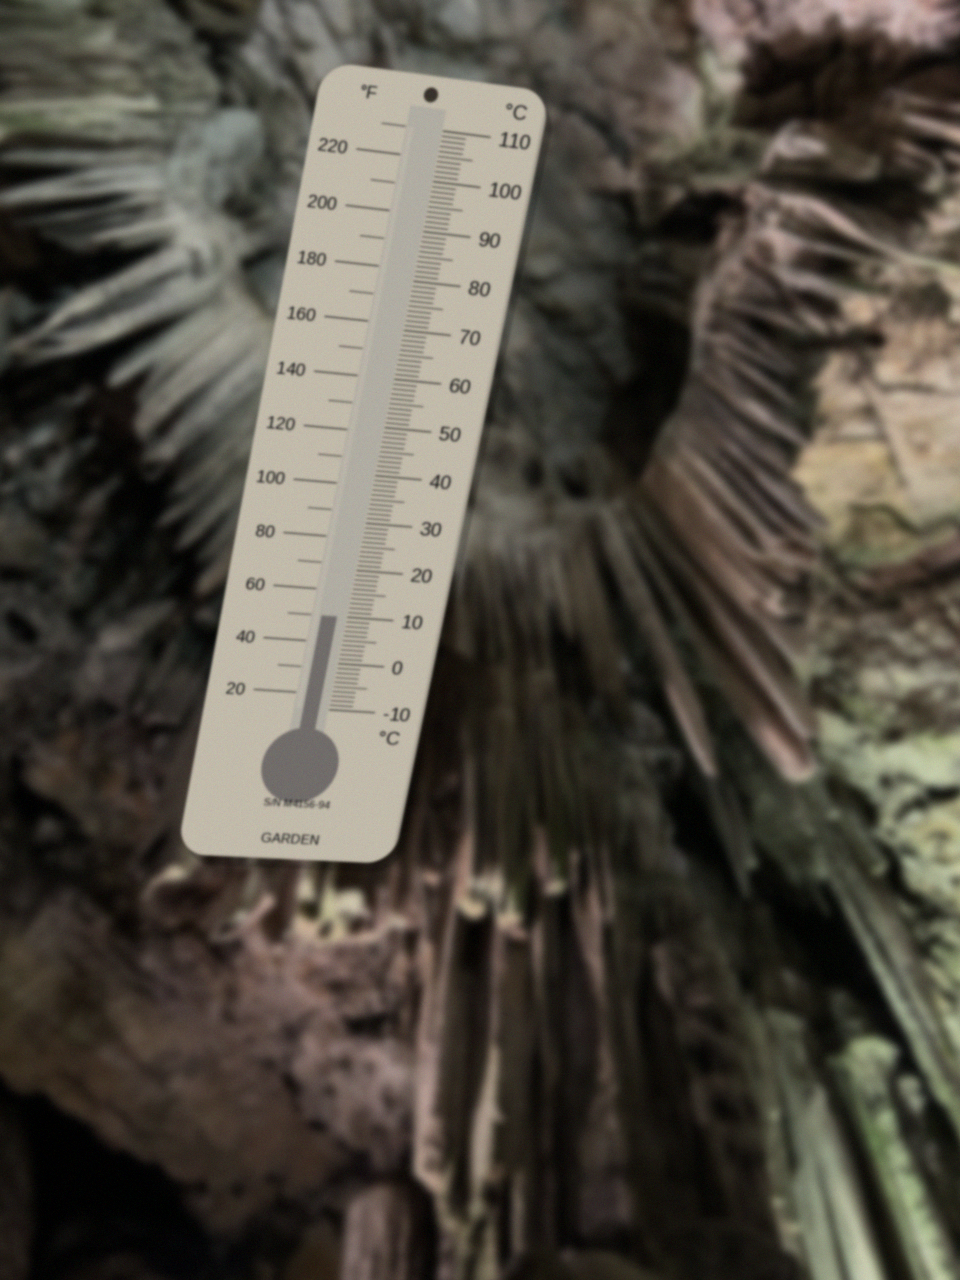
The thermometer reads °C 10
